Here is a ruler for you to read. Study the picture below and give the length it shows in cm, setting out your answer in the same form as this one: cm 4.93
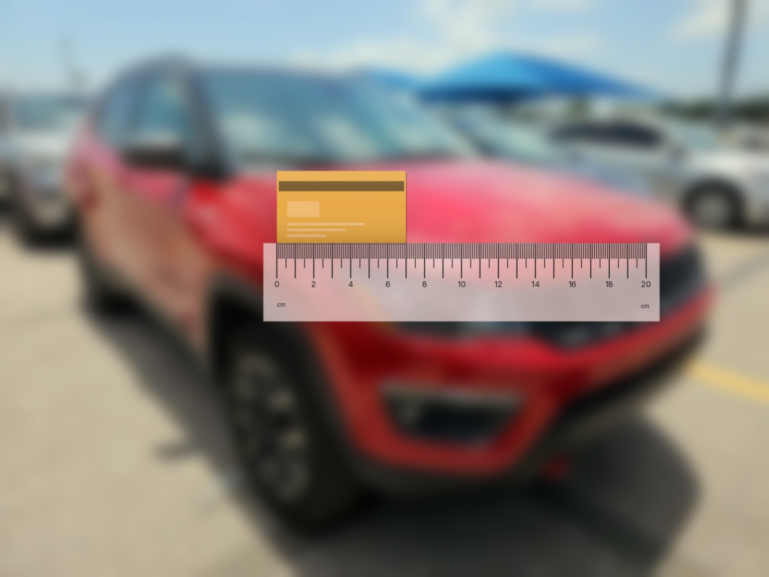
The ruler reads cm 7
